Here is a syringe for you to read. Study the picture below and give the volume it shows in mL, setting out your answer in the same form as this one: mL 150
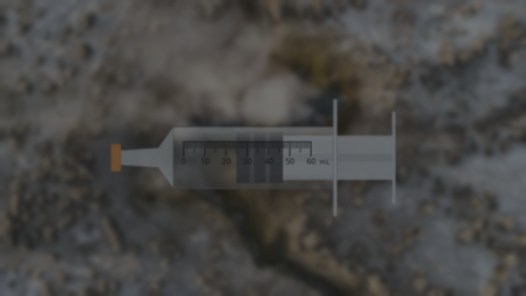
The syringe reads mL 25
